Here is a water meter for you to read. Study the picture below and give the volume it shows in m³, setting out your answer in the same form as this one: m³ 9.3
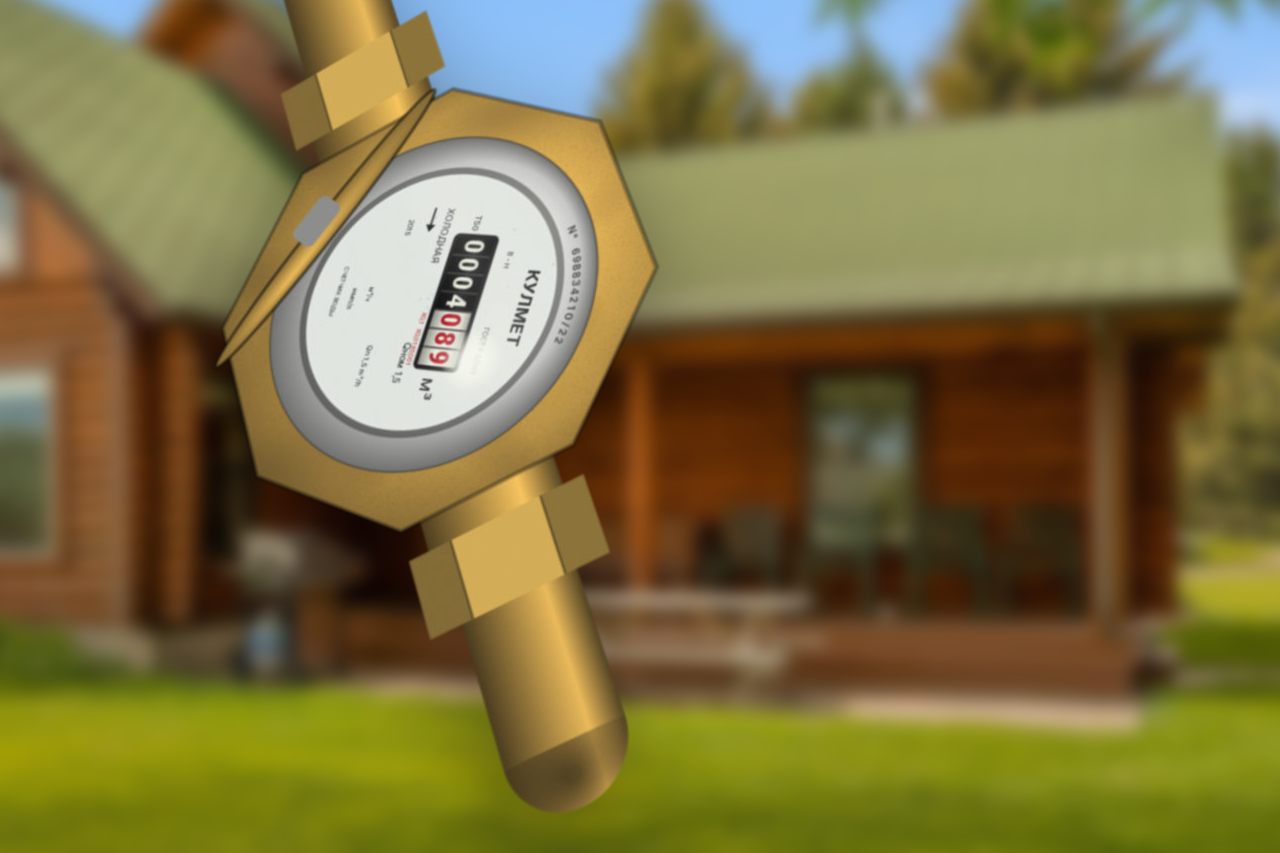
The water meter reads m³ 4.089
